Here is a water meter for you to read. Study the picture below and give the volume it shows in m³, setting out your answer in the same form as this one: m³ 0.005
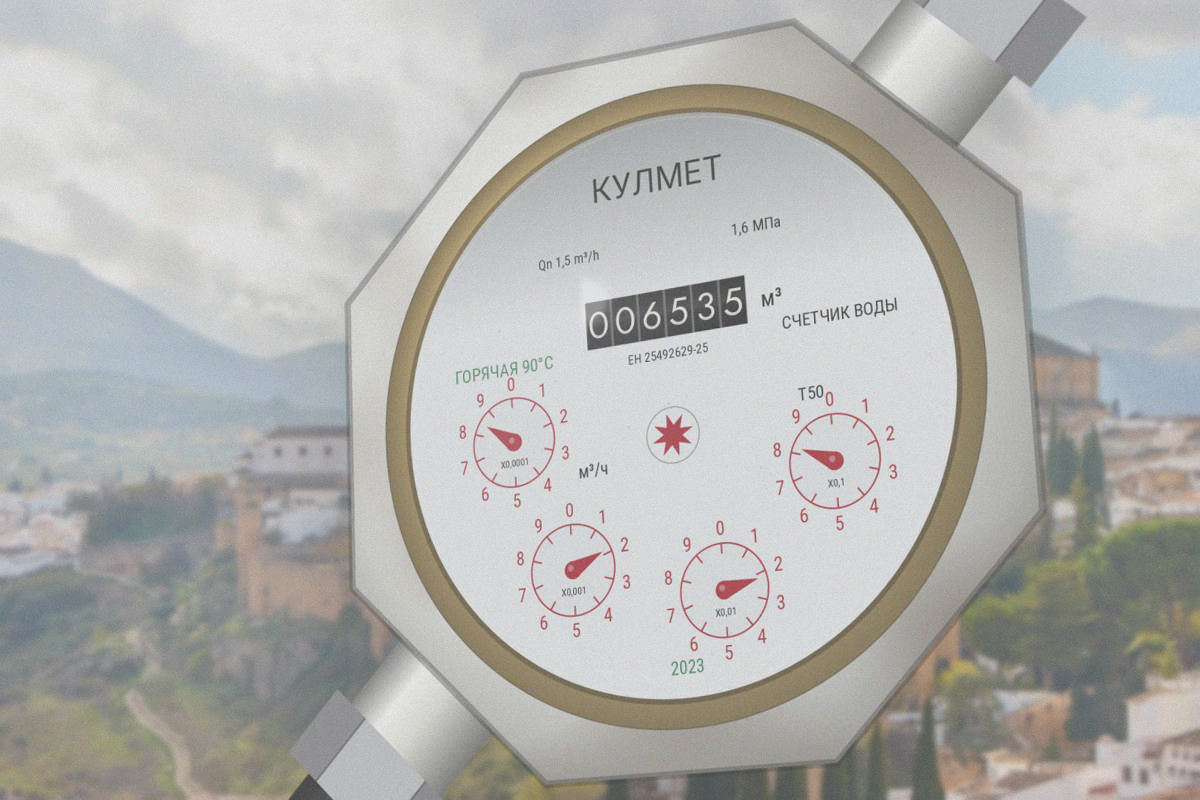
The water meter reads m³ 6535.8218
